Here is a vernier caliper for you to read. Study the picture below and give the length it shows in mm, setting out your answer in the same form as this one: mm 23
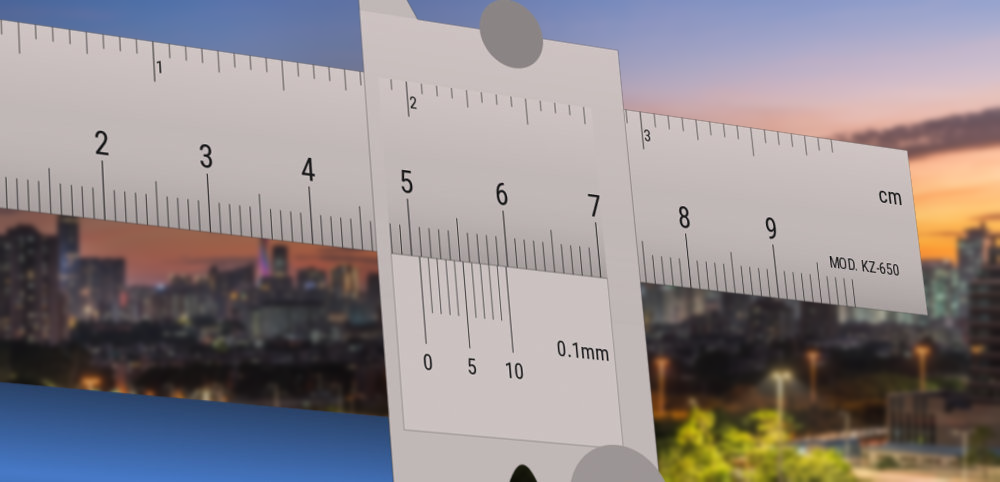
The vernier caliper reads mm 50.8
